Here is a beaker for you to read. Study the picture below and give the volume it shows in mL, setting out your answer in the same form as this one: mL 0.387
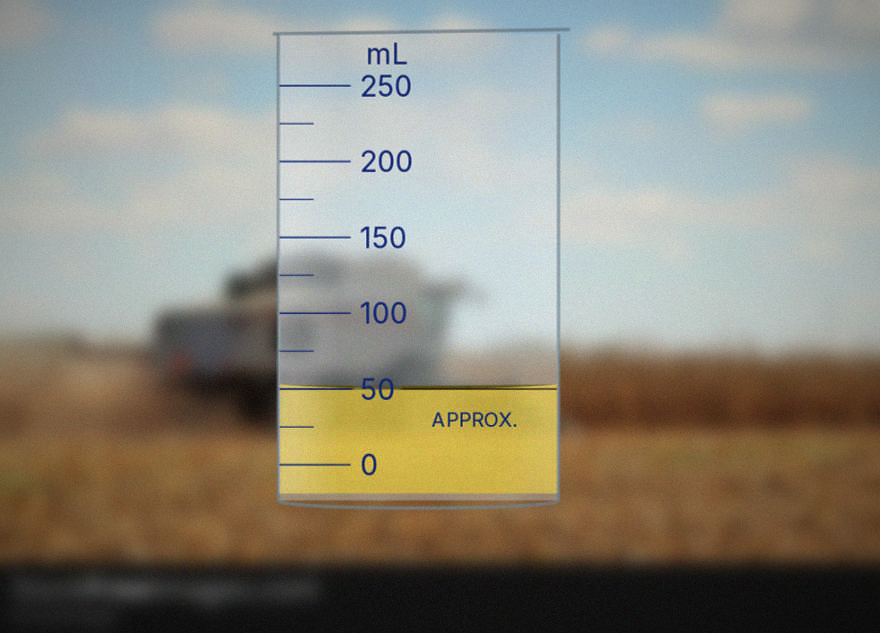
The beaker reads mL 50
